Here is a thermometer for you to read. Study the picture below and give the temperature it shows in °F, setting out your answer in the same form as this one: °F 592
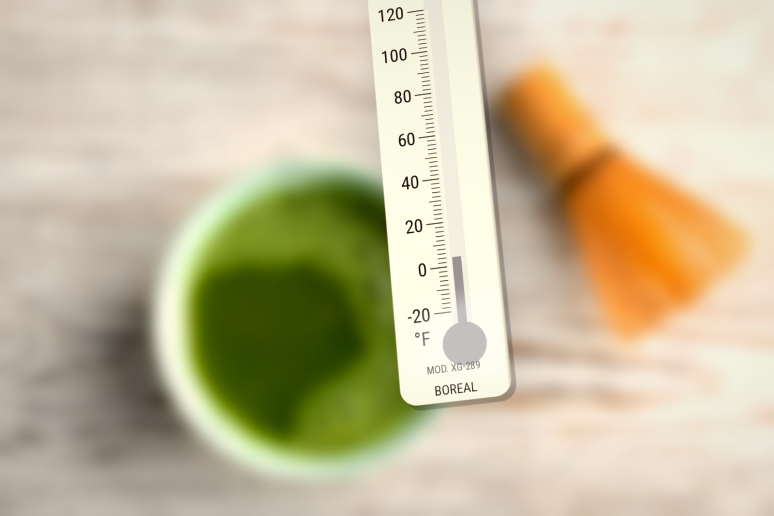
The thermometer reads °F 4
